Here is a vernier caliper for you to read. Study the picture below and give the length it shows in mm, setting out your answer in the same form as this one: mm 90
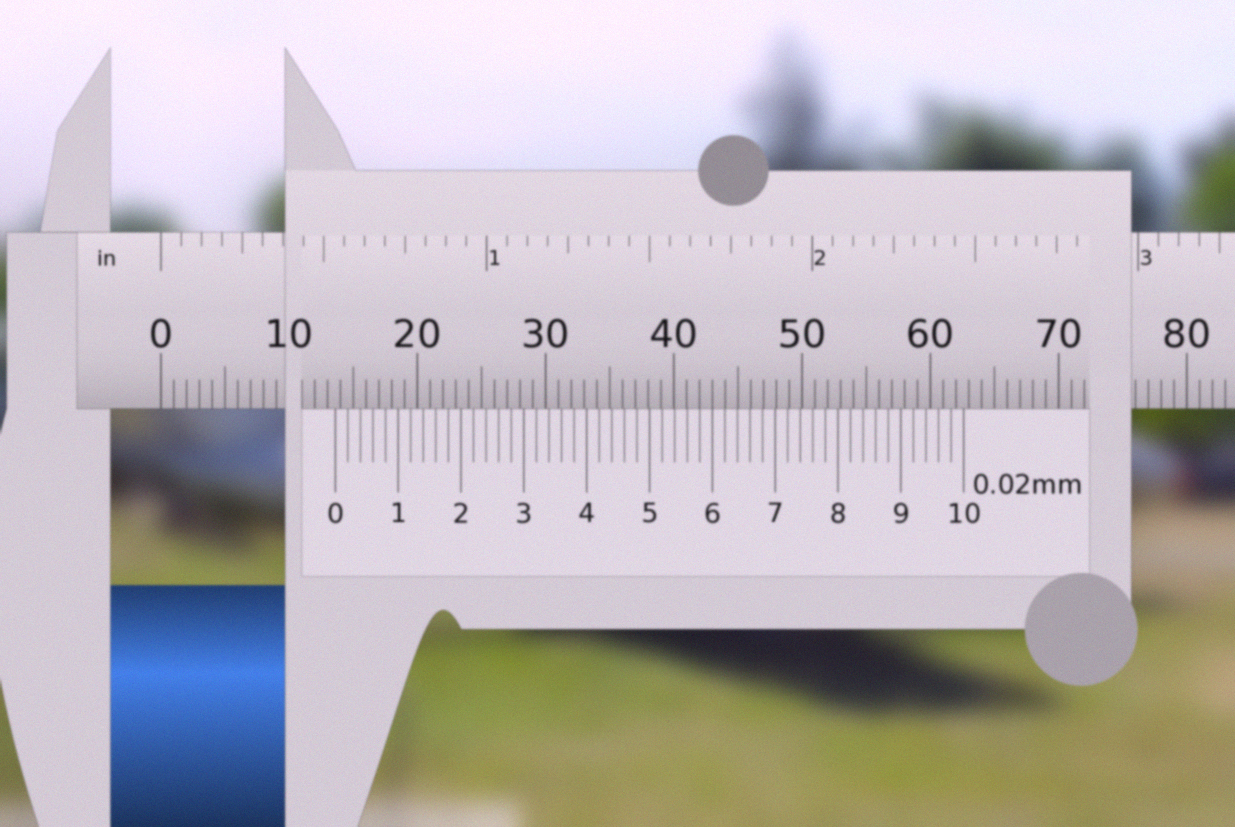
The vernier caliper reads mm 13.6
